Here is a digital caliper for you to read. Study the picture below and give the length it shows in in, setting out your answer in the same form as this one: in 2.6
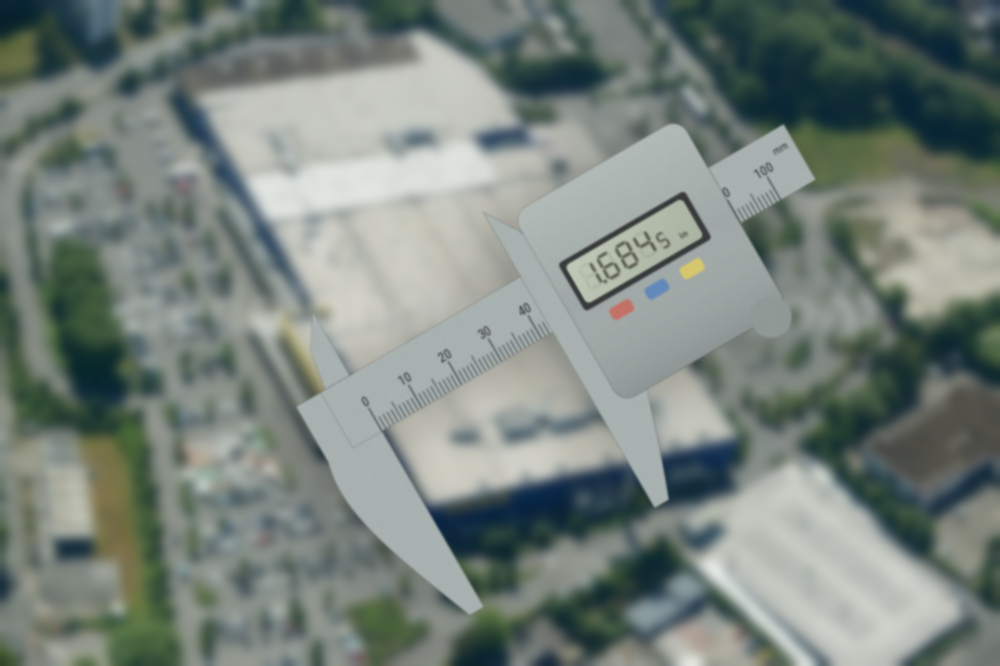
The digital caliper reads in 1.6845
